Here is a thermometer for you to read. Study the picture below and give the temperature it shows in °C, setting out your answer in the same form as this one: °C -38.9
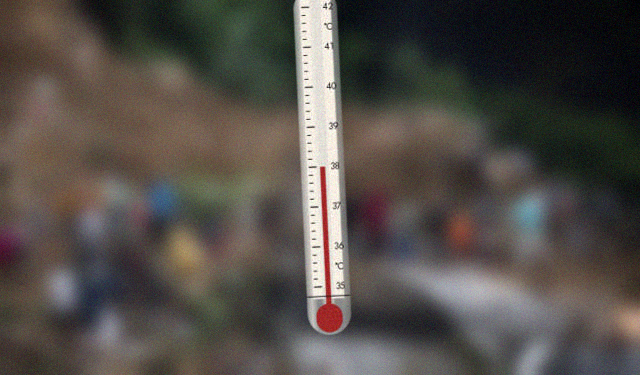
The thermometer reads °C 38
